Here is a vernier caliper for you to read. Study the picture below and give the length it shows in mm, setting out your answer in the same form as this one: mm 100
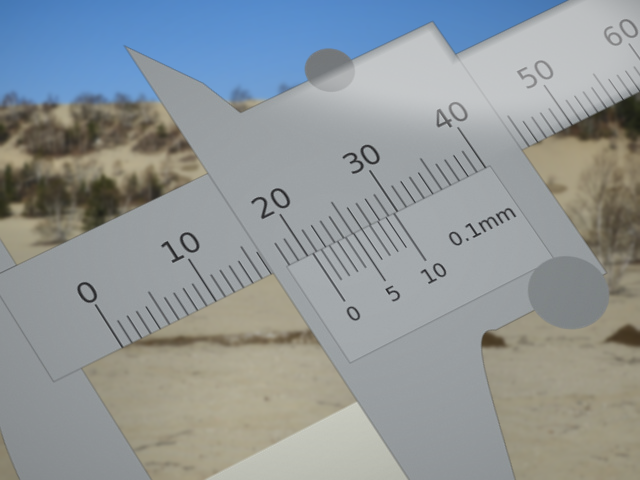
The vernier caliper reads mm 20.6
